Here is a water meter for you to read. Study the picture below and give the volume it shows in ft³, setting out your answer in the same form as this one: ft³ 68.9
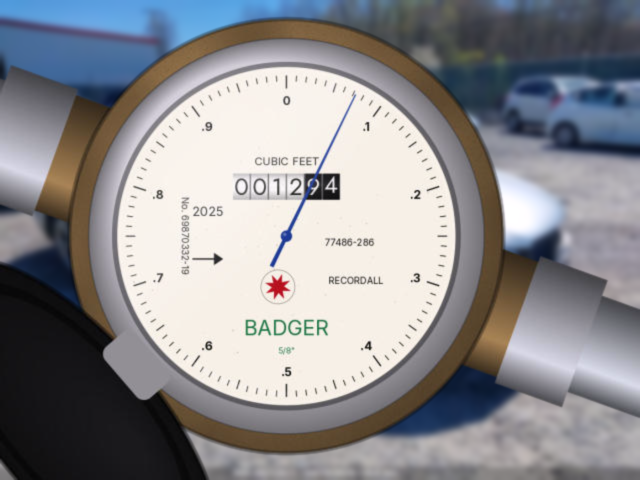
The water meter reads ft³ 1294.07
